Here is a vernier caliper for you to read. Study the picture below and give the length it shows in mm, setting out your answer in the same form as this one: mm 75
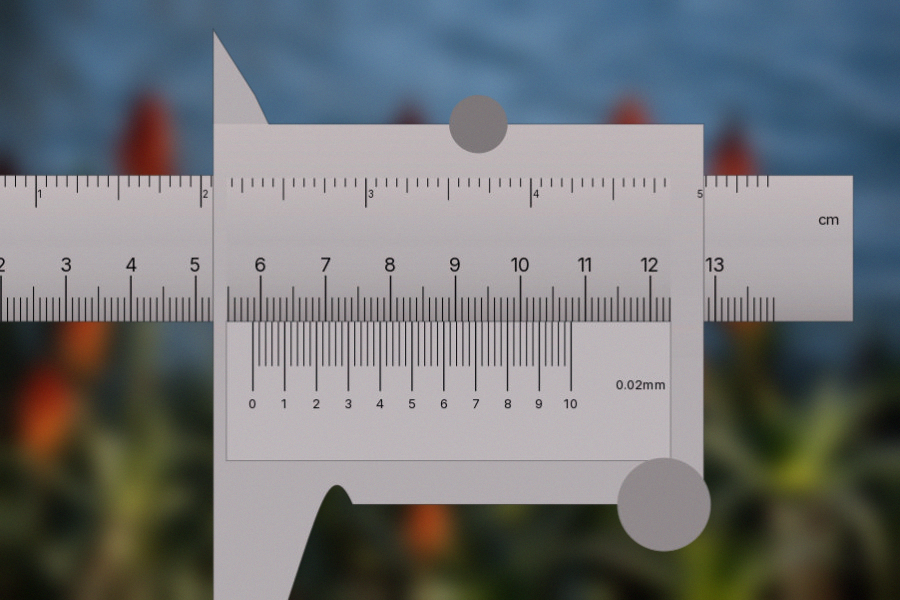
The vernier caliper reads mm 58.8
